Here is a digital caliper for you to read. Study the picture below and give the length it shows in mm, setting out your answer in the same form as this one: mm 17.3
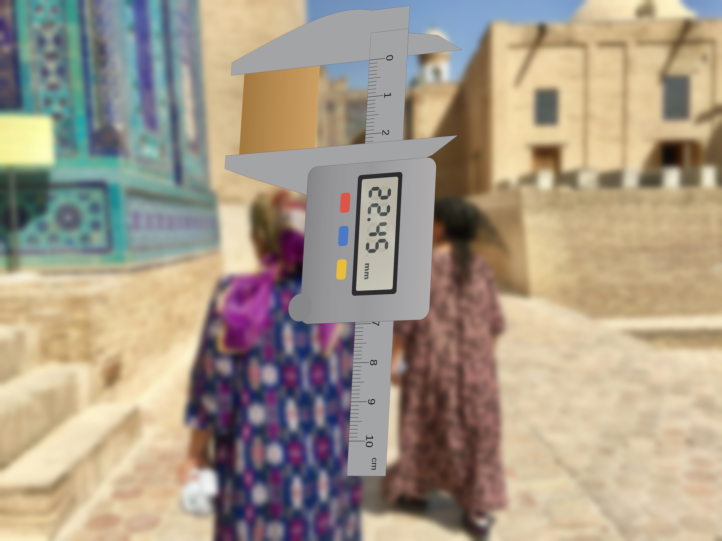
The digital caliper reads mm 22.45
